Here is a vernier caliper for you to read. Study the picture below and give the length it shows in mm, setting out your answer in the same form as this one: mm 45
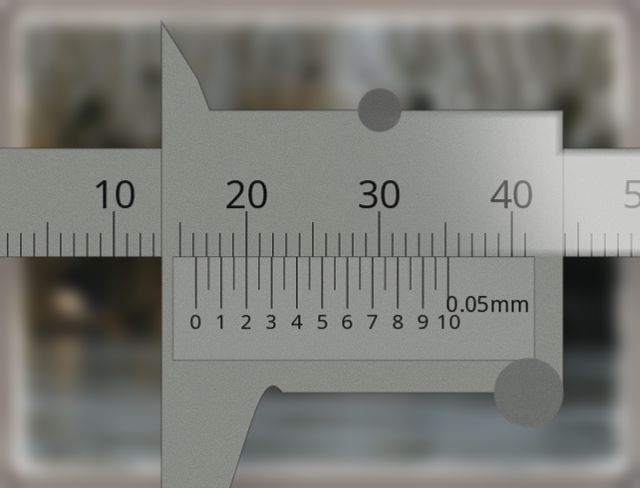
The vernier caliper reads mm 16.2
